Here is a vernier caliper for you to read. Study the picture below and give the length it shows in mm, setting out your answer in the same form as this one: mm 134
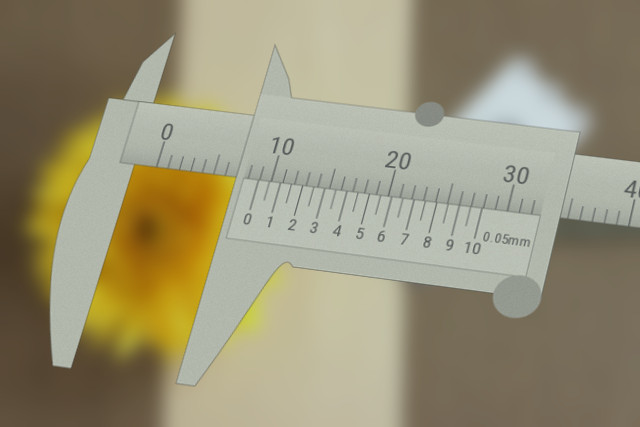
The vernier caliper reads mm 8.9
